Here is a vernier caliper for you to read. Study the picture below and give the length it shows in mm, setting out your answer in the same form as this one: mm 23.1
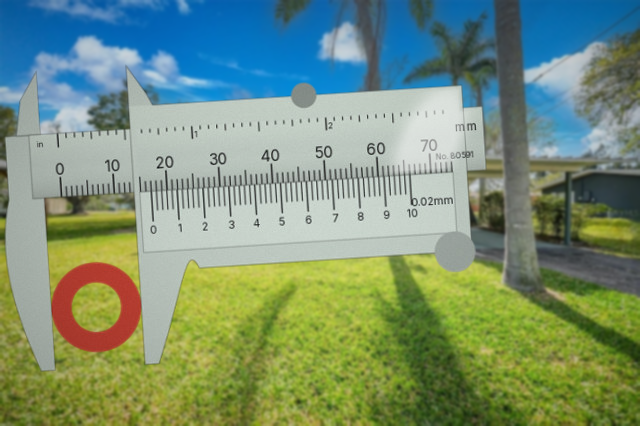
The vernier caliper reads mm 17.0
